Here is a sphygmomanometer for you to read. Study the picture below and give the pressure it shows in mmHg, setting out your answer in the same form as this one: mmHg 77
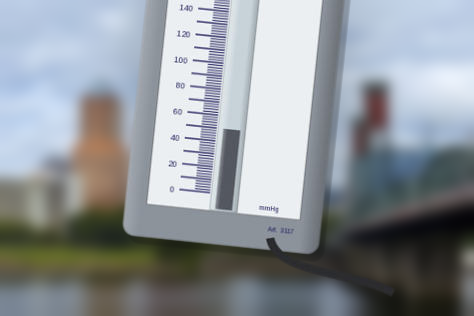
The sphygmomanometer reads mmHg 50
